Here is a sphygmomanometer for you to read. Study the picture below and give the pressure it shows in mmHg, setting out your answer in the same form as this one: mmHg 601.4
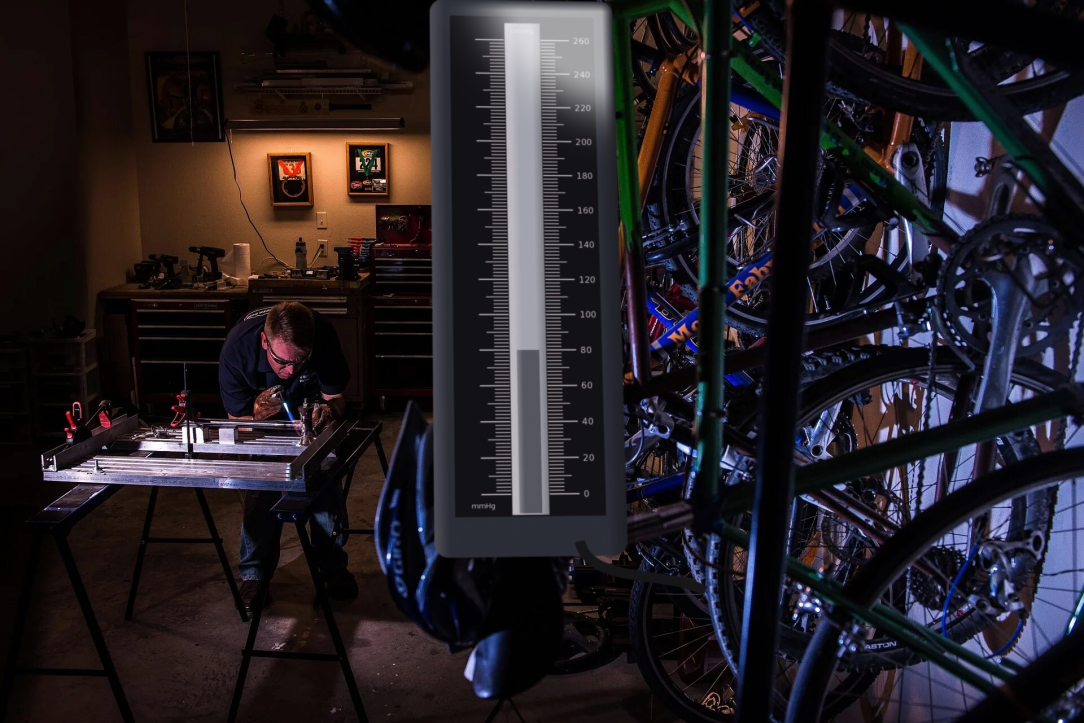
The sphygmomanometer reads mmHg 80
